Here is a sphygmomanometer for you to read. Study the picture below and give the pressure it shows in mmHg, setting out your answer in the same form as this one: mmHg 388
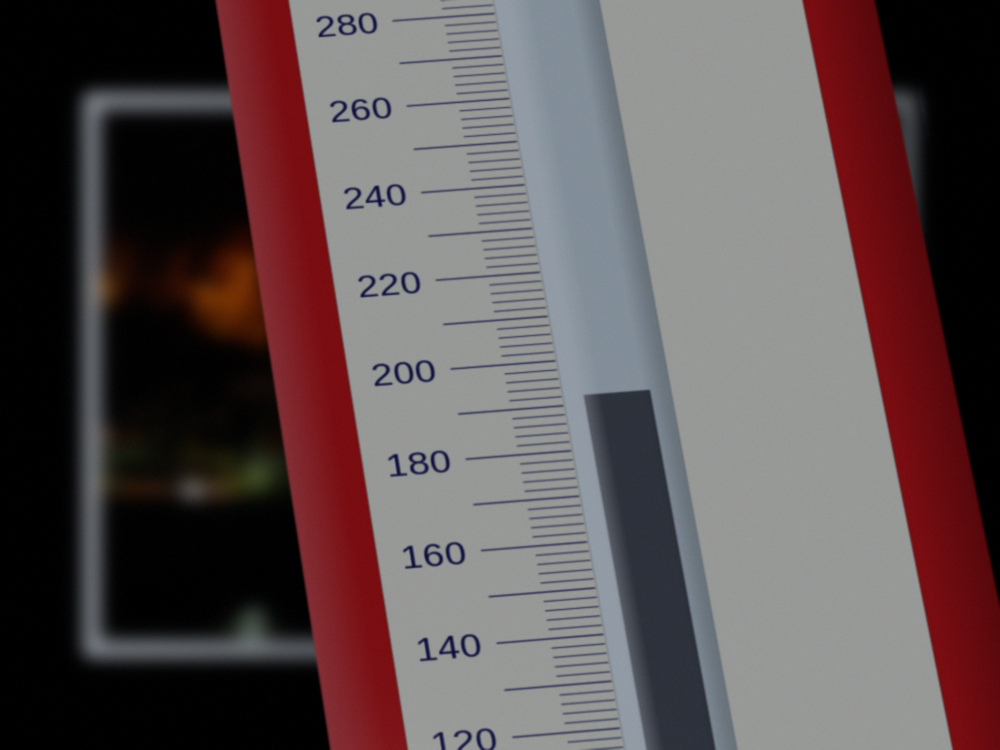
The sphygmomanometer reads mmHg 192
